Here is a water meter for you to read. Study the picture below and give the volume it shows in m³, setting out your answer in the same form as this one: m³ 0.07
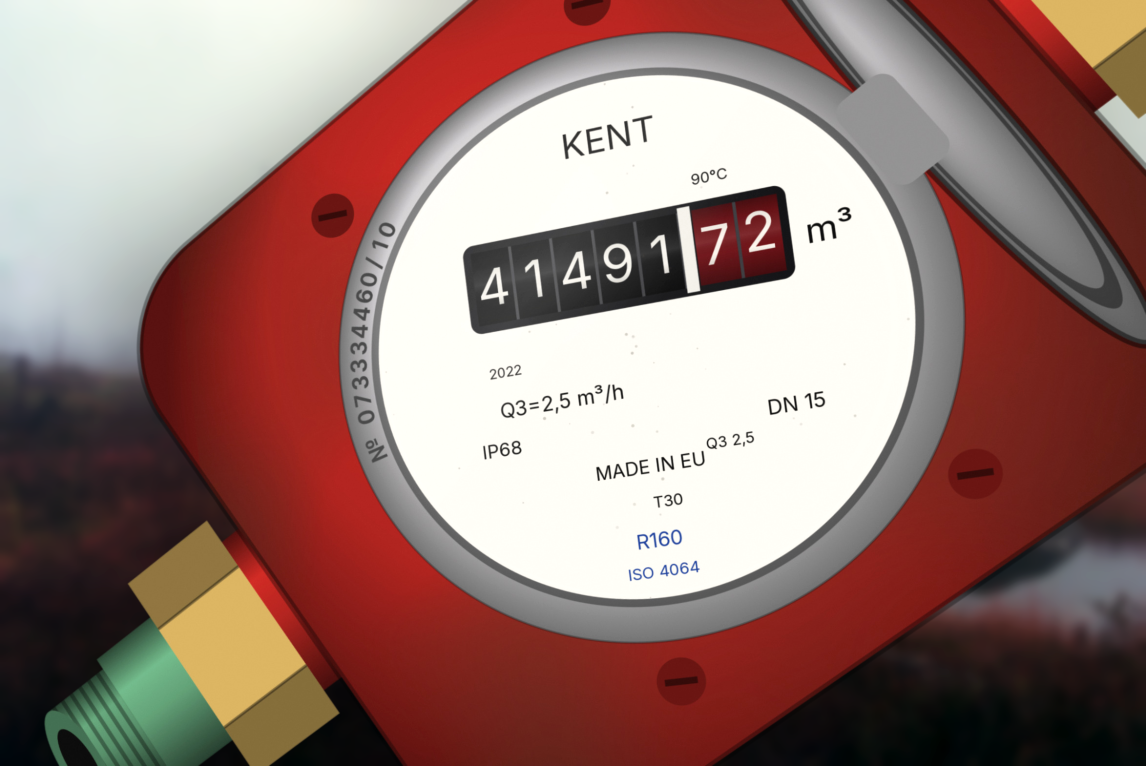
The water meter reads m³ 41491.72
